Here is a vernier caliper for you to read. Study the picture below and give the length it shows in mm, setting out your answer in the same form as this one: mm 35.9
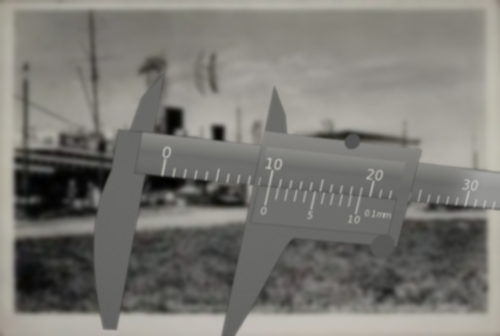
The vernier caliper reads mm 10.0
